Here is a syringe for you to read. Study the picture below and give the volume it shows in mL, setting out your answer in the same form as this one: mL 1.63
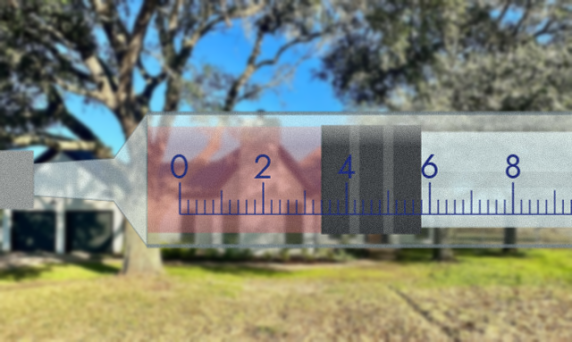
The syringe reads mL 3.4
